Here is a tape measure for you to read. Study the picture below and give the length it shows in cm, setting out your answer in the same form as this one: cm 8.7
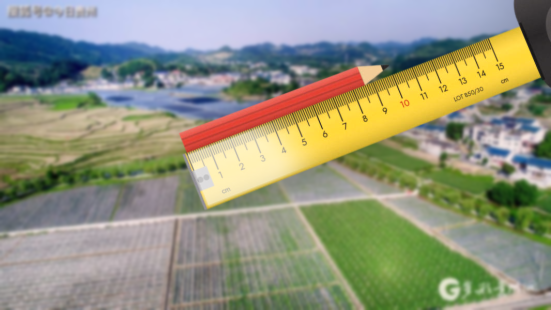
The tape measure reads cm 10
